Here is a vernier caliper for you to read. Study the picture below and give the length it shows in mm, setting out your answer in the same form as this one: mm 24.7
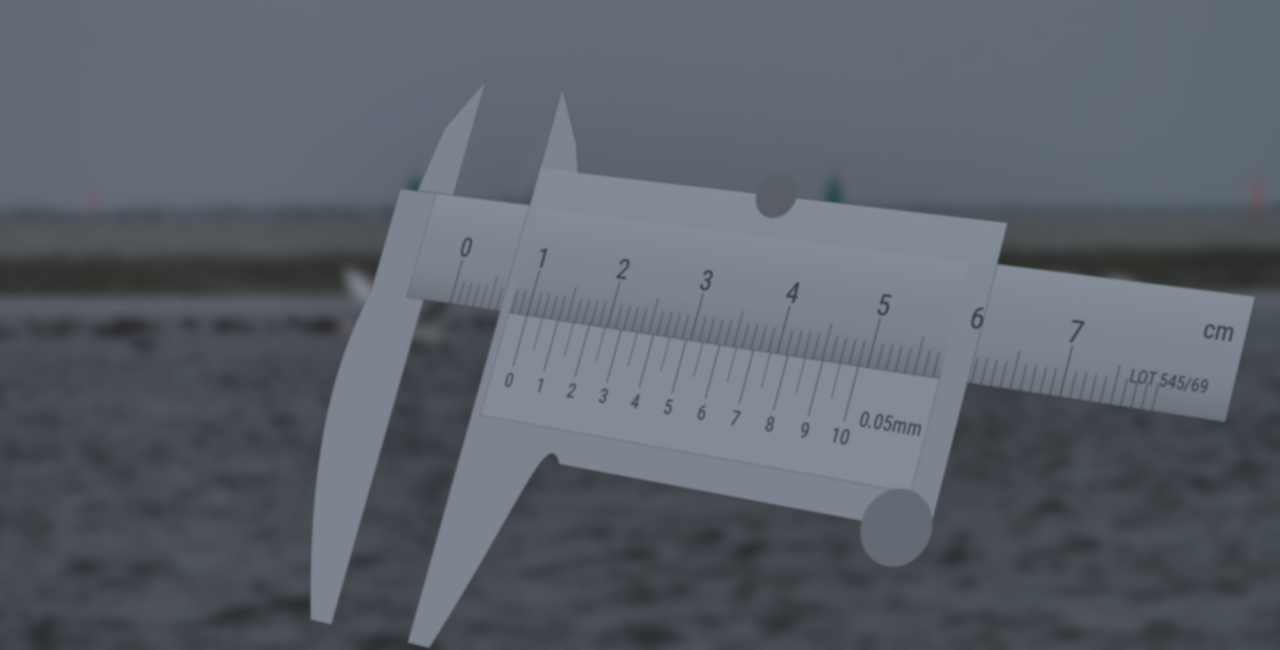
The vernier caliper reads mm 10.0
